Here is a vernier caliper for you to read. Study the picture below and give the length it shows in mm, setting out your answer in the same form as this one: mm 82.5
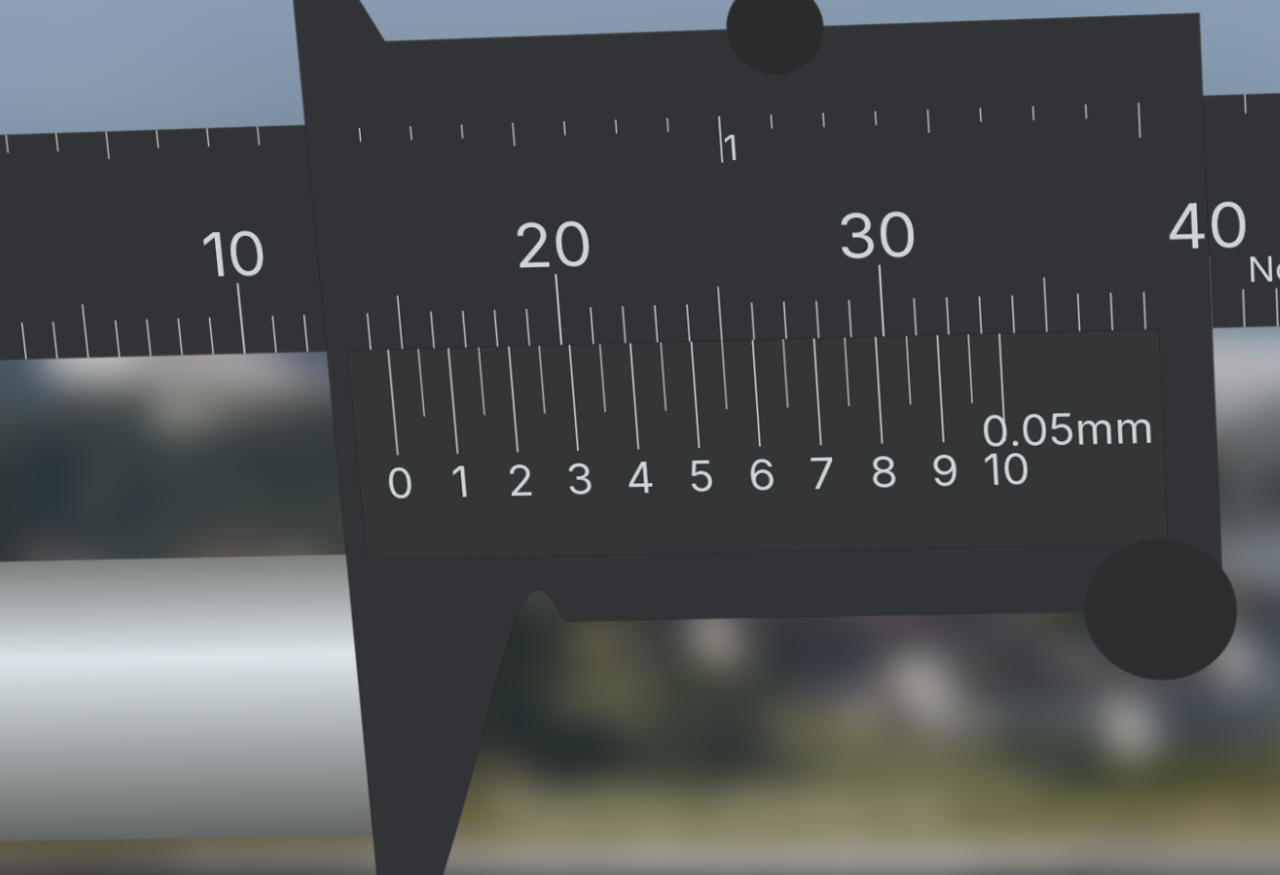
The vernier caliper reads mm 14.55
